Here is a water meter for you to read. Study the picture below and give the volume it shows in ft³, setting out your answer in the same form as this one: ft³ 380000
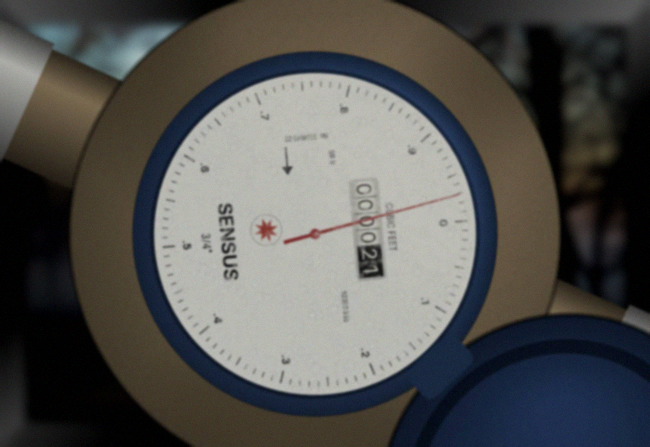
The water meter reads ft³ 20.97
